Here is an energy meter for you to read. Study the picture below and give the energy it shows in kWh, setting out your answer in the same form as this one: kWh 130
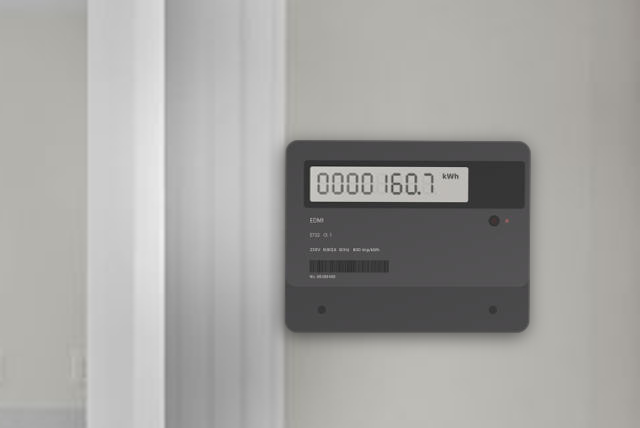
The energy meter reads kWh 160.7
